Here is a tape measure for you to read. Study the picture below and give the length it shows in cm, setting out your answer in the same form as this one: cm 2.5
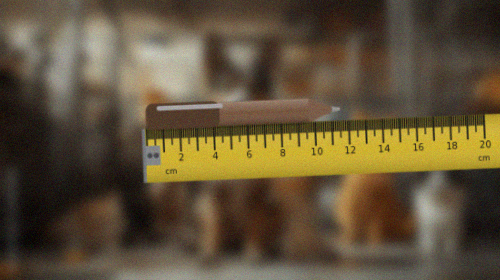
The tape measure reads cm 11.5
